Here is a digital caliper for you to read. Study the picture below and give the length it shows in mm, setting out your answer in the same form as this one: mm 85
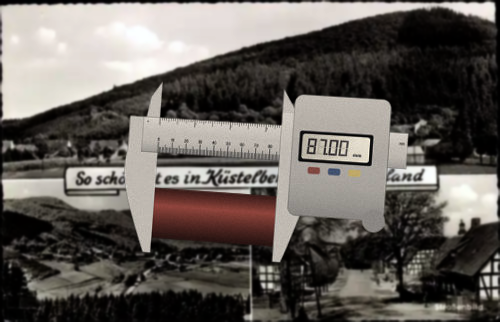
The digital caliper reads mm 87.00
